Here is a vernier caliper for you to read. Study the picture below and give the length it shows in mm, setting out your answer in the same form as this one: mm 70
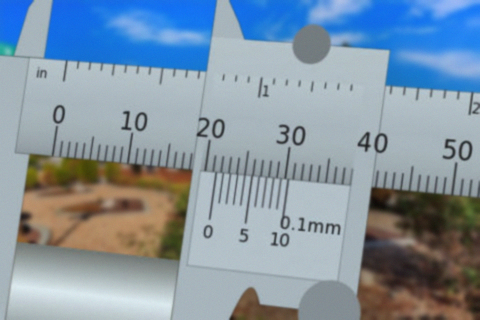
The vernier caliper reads mm 21.4
